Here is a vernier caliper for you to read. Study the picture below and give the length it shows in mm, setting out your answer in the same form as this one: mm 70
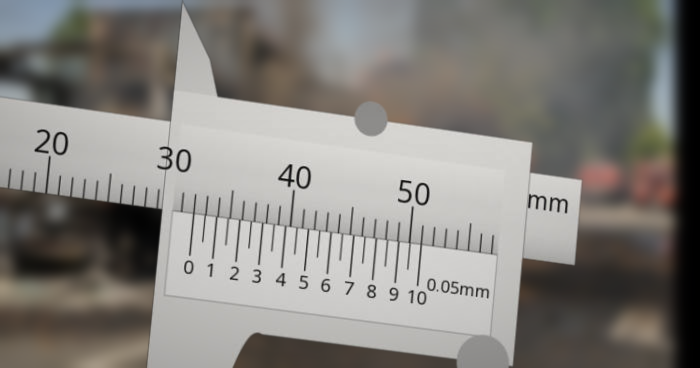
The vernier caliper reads mm 32.0
